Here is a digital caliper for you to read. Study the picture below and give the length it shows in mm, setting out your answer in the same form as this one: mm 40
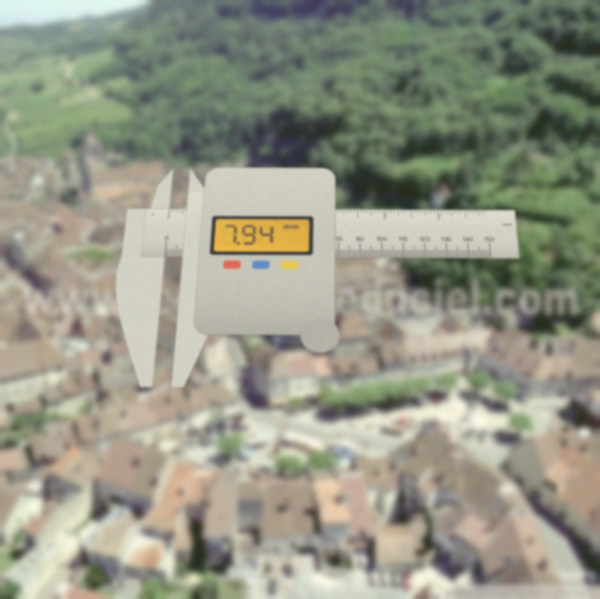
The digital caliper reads mm 7.94
